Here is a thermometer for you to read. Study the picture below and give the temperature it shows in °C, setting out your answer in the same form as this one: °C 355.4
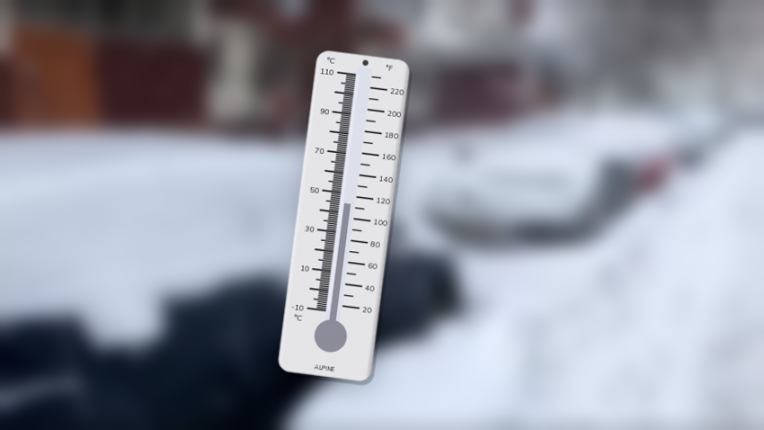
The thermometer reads °C 45
